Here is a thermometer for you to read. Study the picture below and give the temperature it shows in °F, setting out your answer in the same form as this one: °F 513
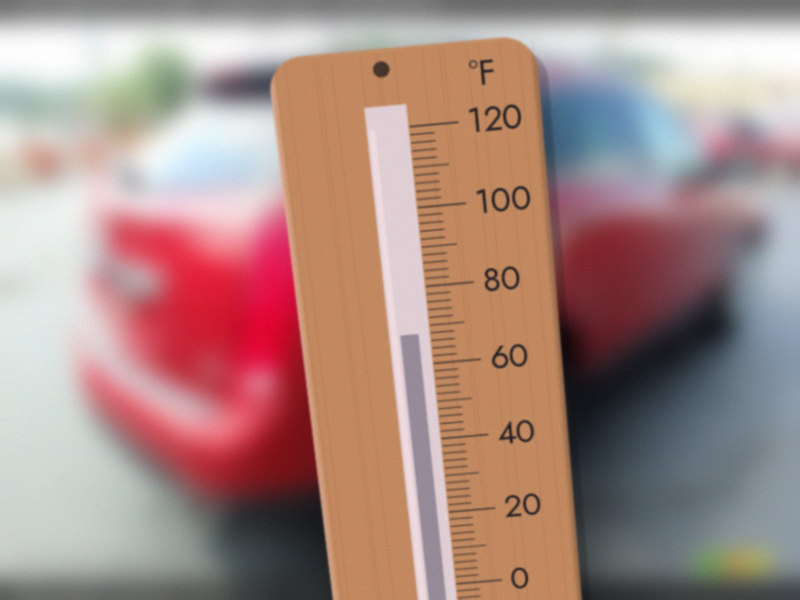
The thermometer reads °F 68
